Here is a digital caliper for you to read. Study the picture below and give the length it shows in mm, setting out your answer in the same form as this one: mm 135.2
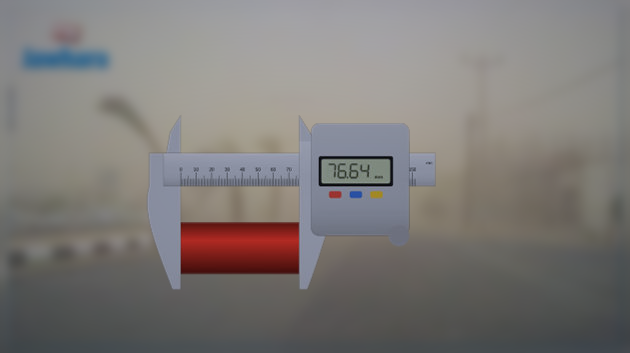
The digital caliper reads mm 76.64
